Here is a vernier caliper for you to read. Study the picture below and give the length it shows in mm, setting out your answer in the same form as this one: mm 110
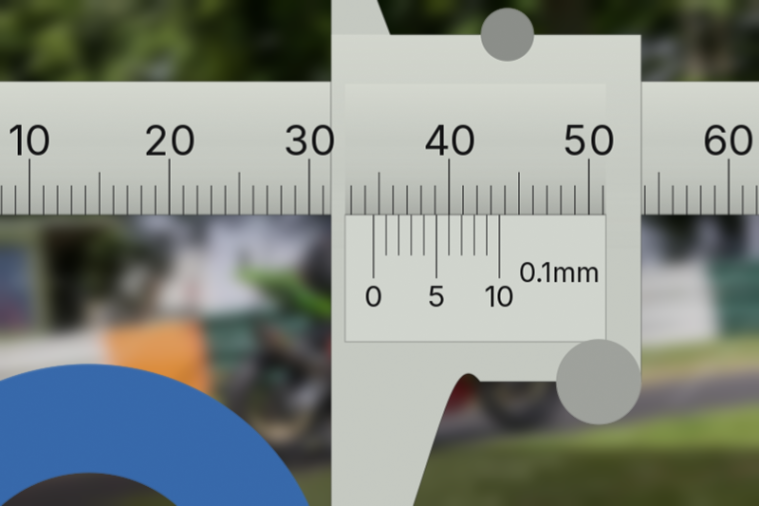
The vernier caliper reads mm 34.6
